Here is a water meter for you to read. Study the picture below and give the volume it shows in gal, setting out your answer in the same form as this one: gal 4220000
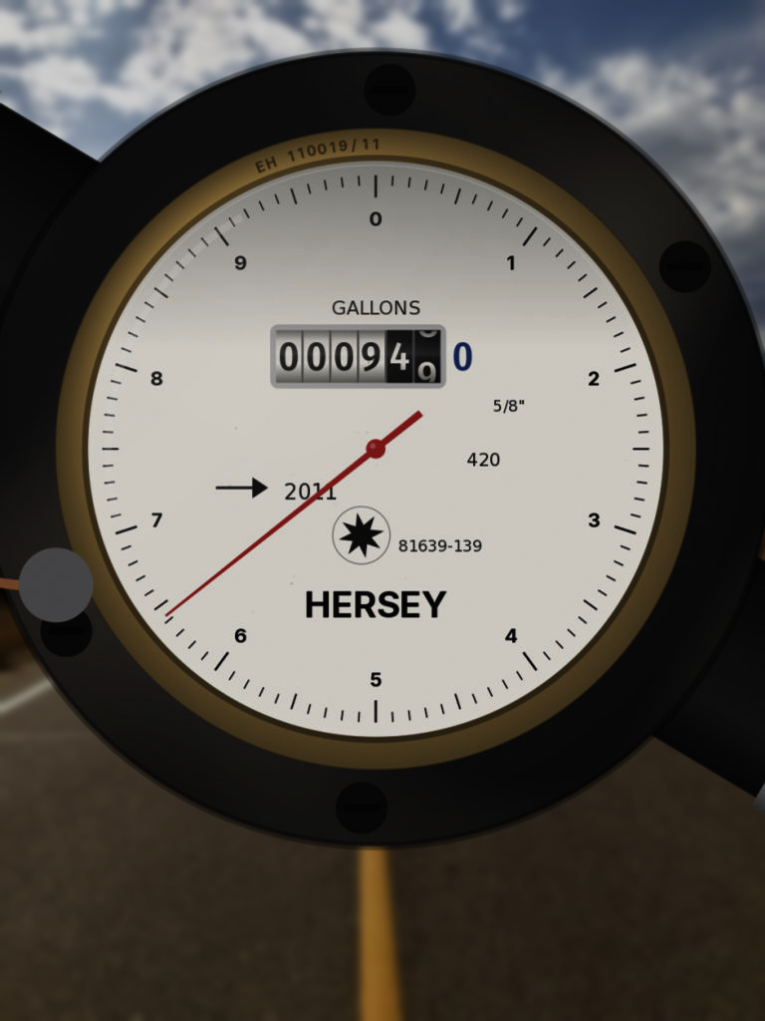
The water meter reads gal 9486.4
